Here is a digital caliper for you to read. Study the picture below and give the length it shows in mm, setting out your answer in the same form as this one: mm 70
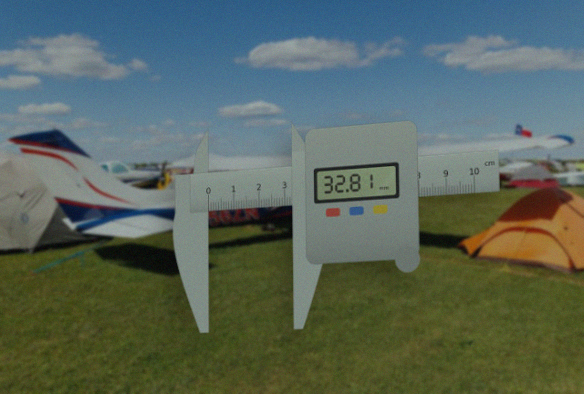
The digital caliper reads mm 32.81
